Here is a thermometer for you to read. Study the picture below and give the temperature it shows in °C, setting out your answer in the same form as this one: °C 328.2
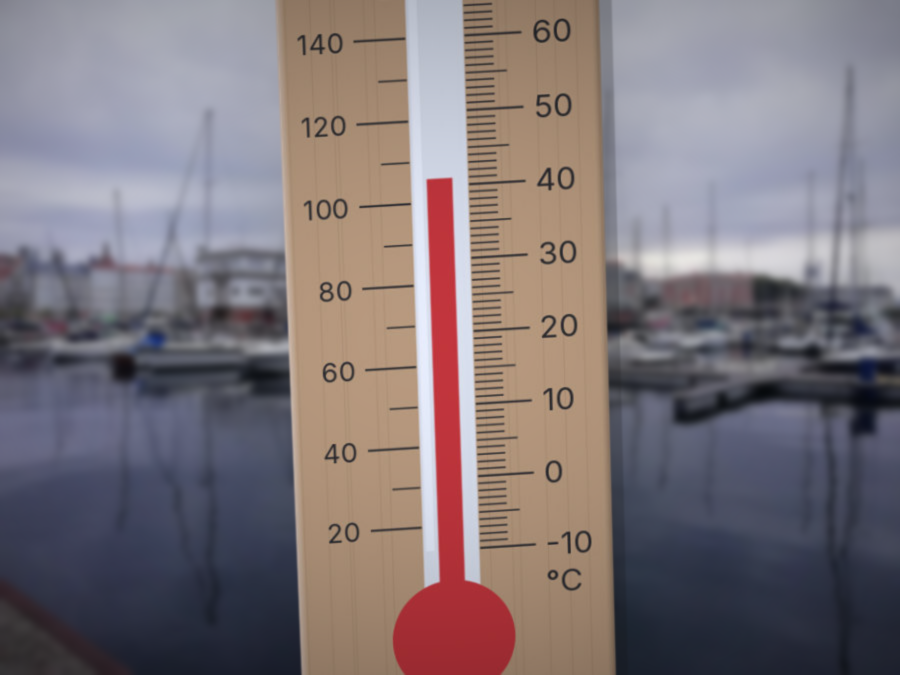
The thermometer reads °C 41
